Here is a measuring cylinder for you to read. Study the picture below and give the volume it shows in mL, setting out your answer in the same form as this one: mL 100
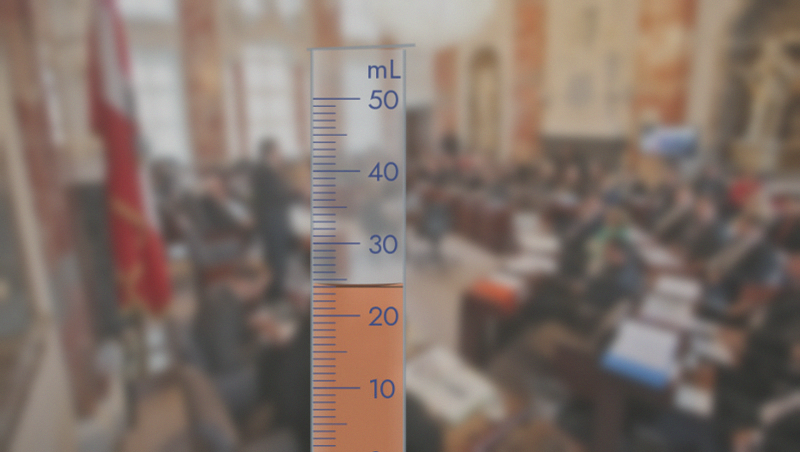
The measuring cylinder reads mL 24
